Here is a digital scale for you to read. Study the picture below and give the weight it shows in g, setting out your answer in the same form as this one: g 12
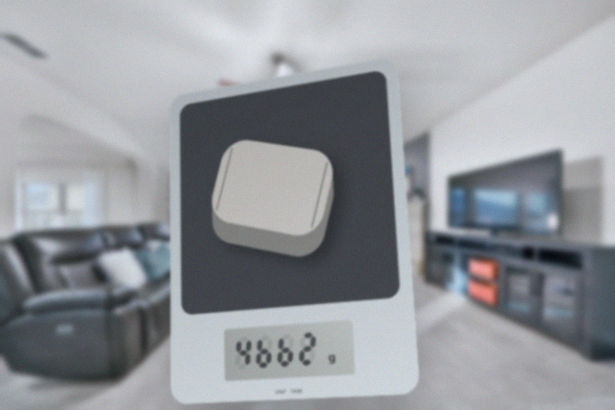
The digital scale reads g 4662
